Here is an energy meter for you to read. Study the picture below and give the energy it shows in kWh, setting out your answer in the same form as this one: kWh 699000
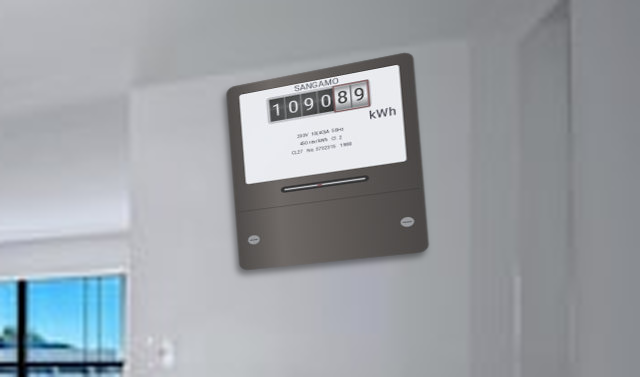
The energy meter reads kWh 1090.89
